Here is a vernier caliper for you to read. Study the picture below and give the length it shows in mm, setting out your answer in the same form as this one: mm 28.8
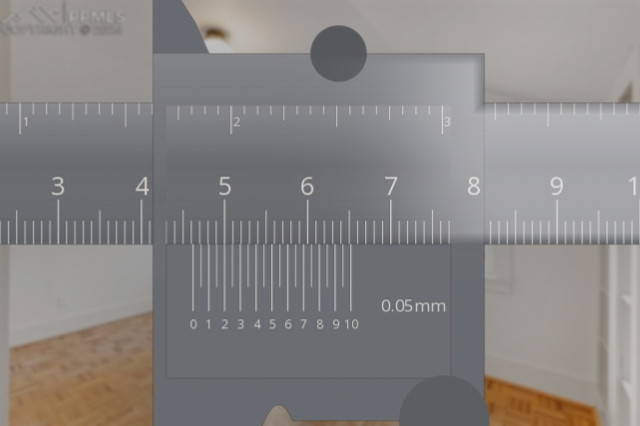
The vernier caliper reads mm 46.2
